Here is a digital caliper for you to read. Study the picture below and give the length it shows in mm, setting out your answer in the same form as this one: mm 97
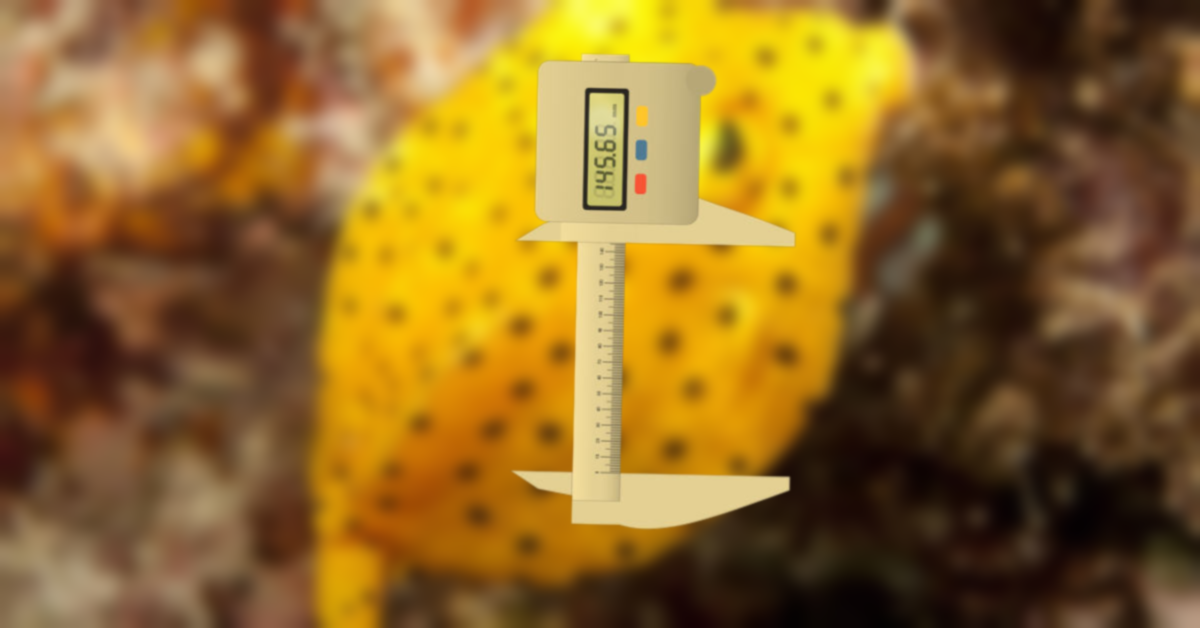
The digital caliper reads mm 145.65
